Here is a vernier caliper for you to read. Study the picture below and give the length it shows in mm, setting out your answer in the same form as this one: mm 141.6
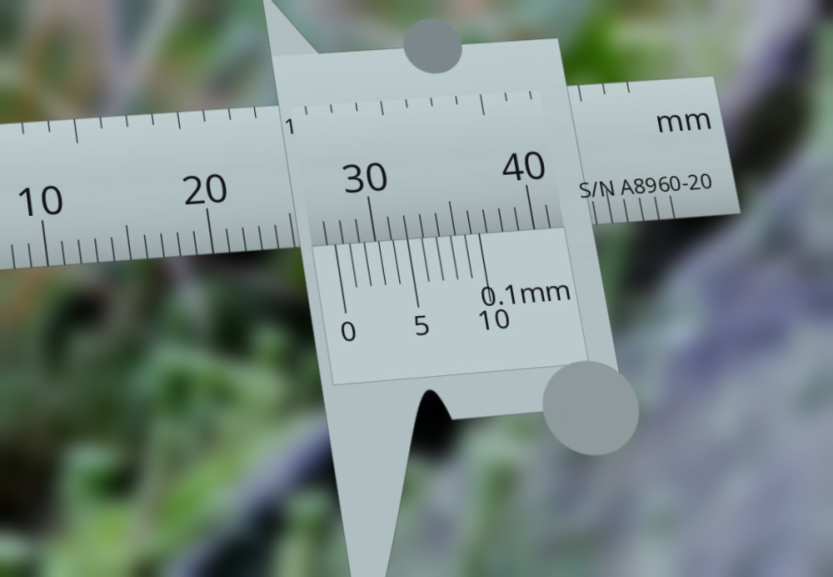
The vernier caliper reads mm 27.5
